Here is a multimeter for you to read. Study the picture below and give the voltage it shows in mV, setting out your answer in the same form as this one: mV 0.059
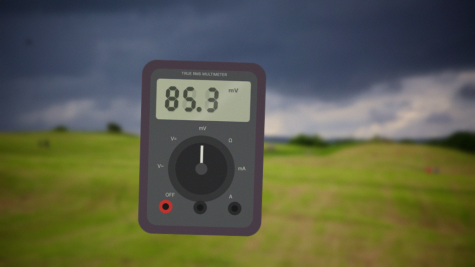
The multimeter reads mV 85.3
